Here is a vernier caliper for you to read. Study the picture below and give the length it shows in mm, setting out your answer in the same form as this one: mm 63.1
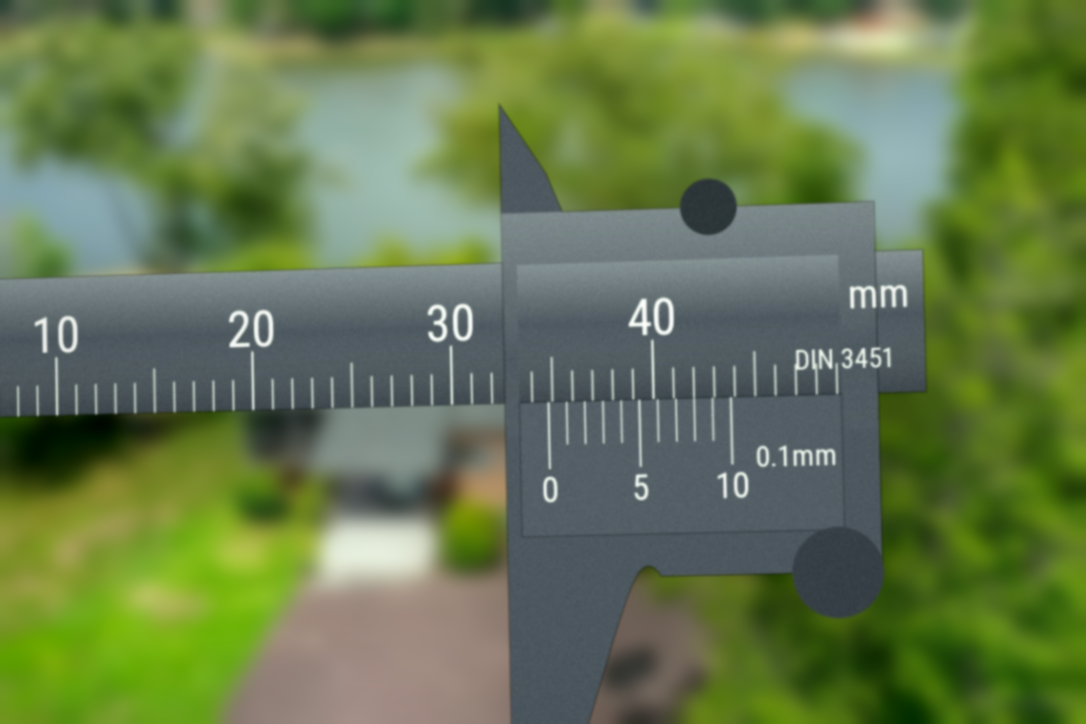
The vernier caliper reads mm 34.8
